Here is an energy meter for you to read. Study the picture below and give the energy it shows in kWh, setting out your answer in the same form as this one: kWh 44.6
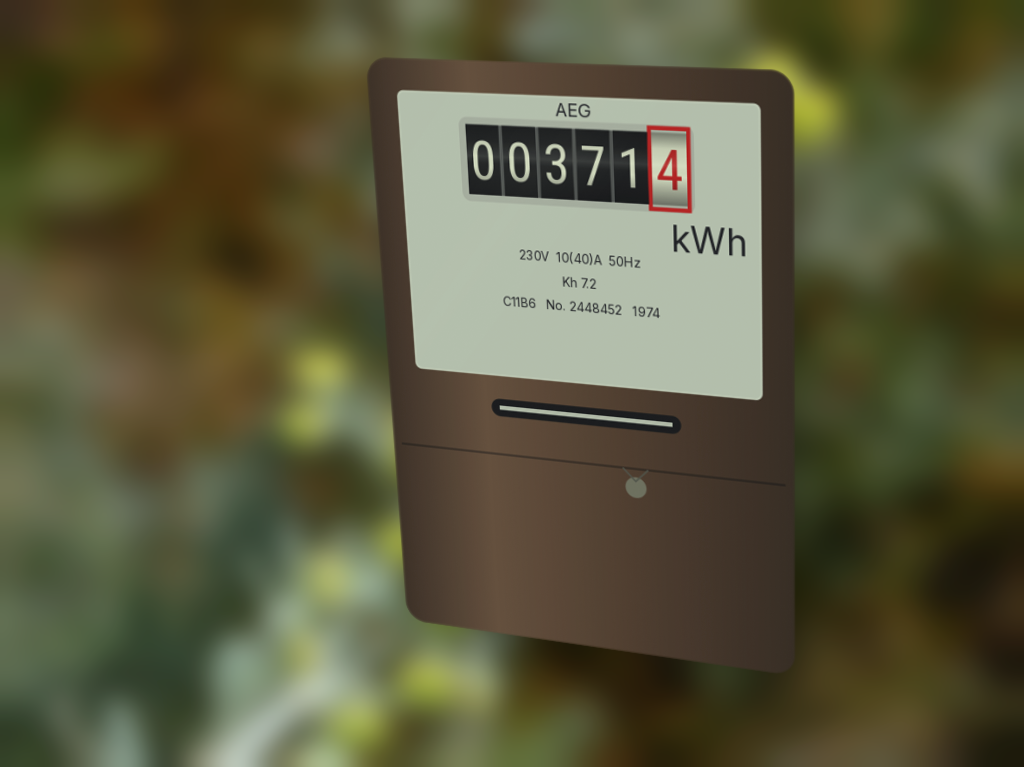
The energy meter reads kWh 371.4
